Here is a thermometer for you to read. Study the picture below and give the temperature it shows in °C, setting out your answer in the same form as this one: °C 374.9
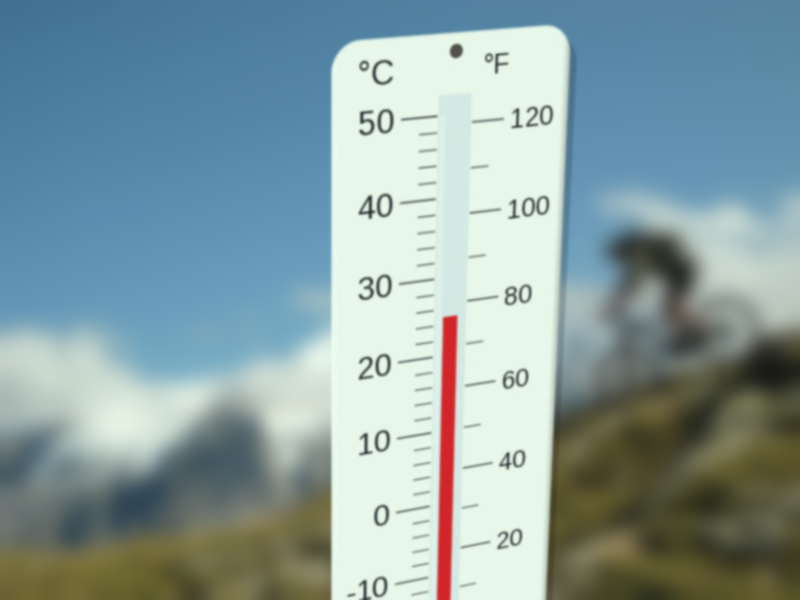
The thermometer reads °C 25
